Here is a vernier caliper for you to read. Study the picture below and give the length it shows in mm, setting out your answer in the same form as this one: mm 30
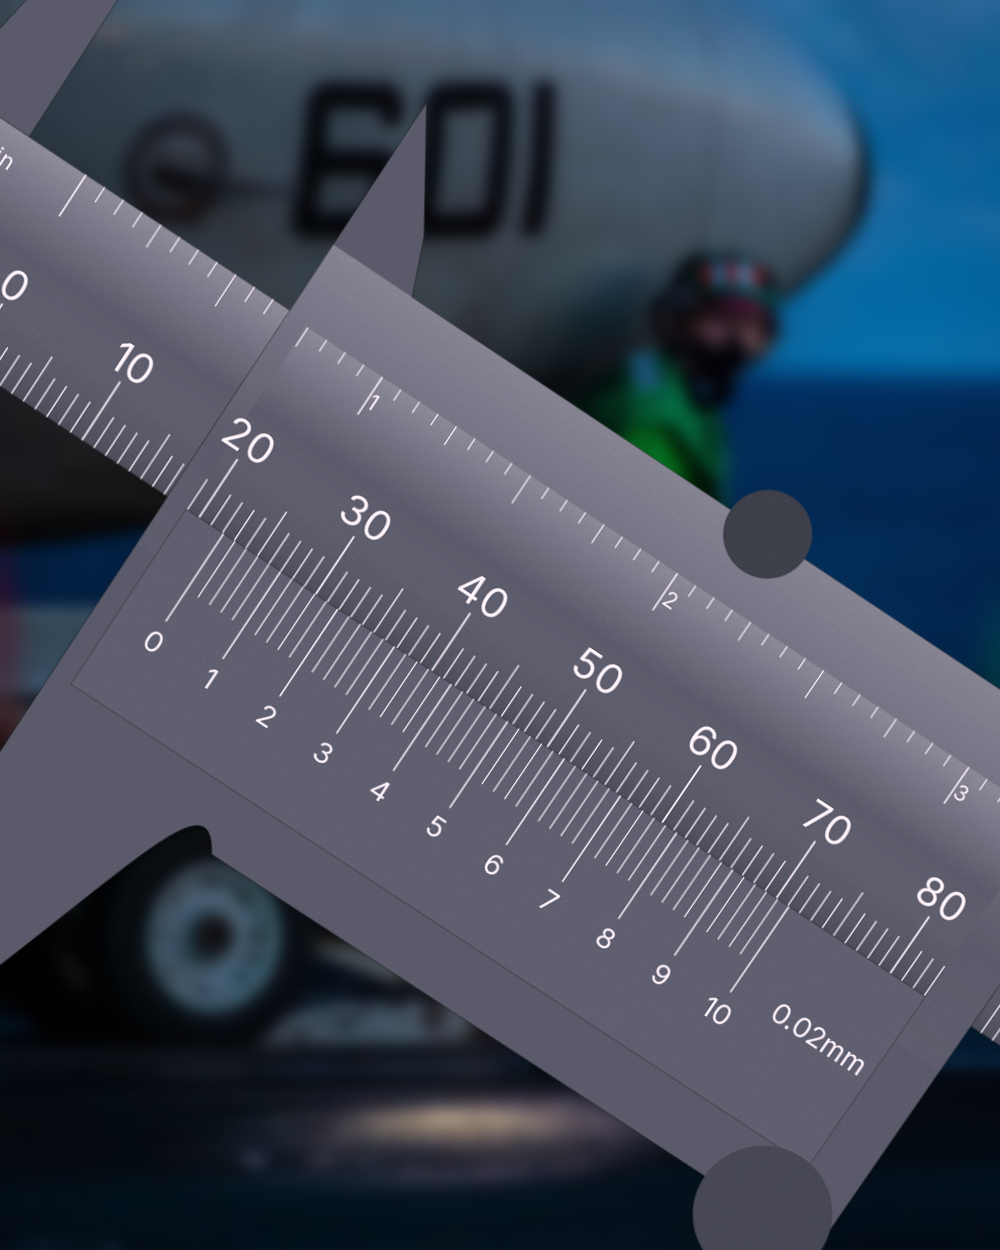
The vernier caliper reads mm 22.1
